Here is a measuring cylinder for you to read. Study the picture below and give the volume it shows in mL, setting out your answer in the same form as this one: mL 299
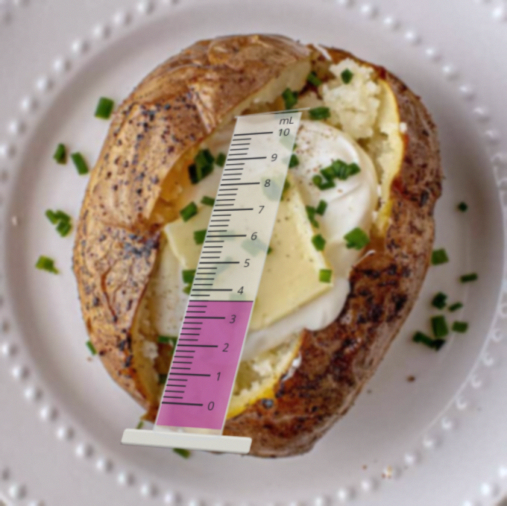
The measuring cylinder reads mL 3.6
